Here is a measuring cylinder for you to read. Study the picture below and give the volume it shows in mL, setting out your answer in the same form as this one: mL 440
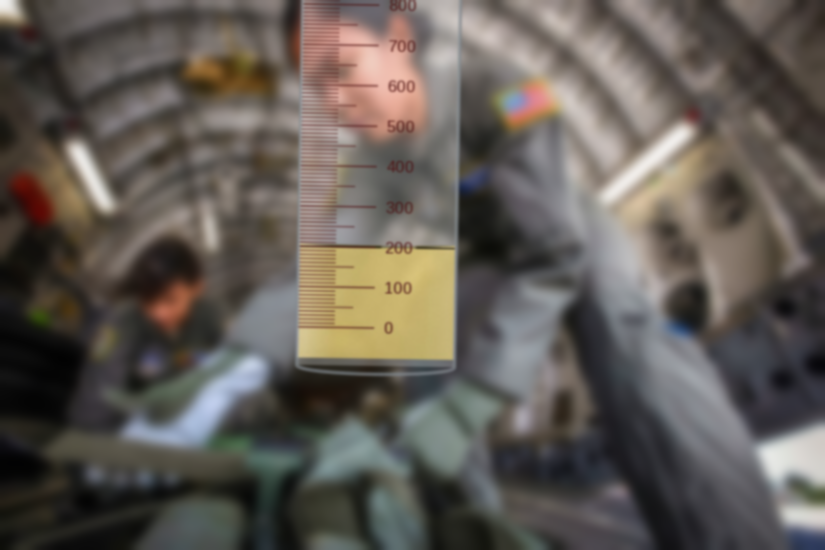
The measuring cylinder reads mL 200
